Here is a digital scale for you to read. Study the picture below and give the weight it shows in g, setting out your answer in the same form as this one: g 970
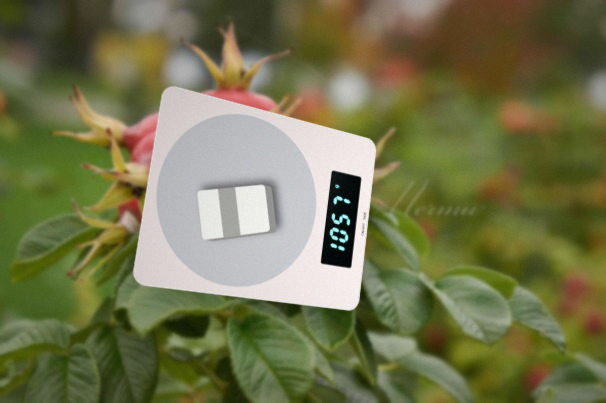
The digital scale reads g 1057
